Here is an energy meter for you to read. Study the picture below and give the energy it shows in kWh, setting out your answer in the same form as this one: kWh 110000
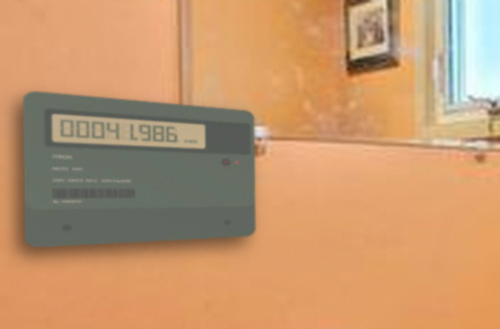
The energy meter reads kWh 41.986
